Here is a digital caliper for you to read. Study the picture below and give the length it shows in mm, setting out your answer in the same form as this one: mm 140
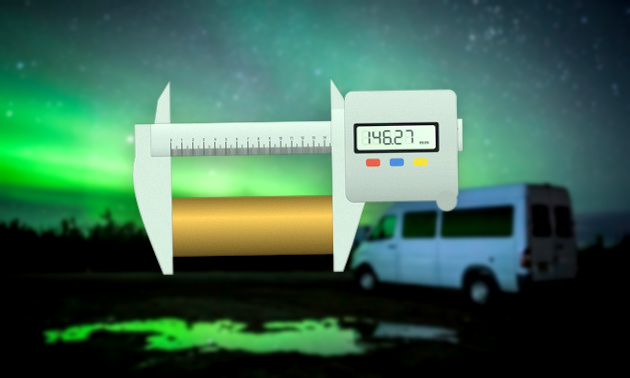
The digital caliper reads mm 146.27
